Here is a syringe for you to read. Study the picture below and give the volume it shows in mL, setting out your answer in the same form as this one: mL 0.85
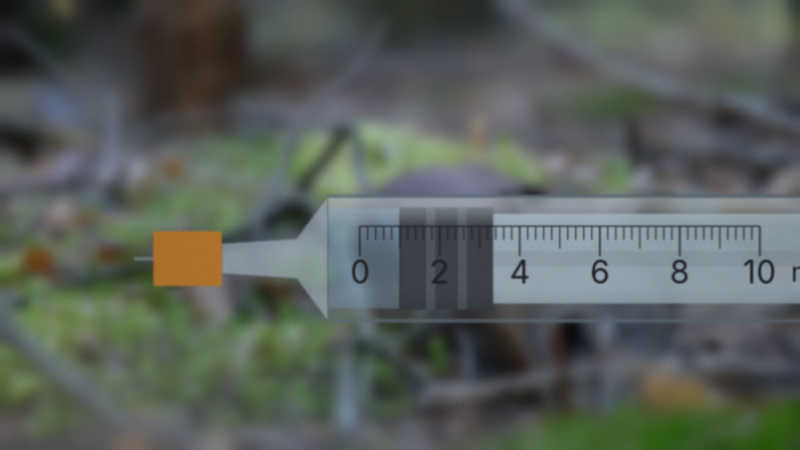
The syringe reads mL 1
